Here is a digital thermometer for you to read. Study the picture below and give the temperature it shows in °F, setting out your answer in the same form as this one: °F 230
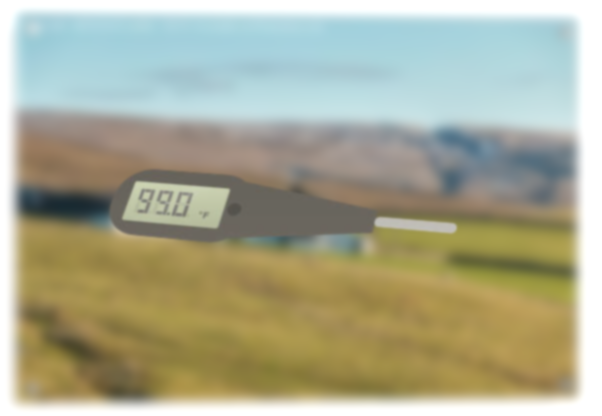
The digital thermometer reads °F 99.0
